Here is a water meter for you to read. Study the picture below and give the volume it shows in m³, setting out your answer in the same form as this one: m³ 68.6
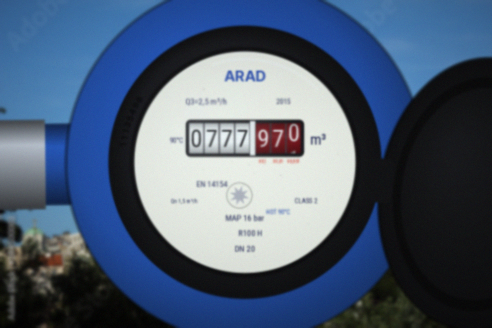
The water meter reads m³ 777.970
